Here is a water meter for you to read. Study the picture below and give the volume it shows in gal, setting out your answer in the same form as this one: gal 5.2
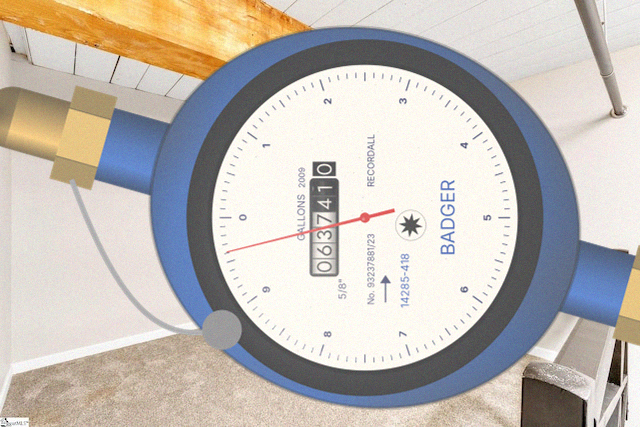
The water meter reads gal 637409.6
